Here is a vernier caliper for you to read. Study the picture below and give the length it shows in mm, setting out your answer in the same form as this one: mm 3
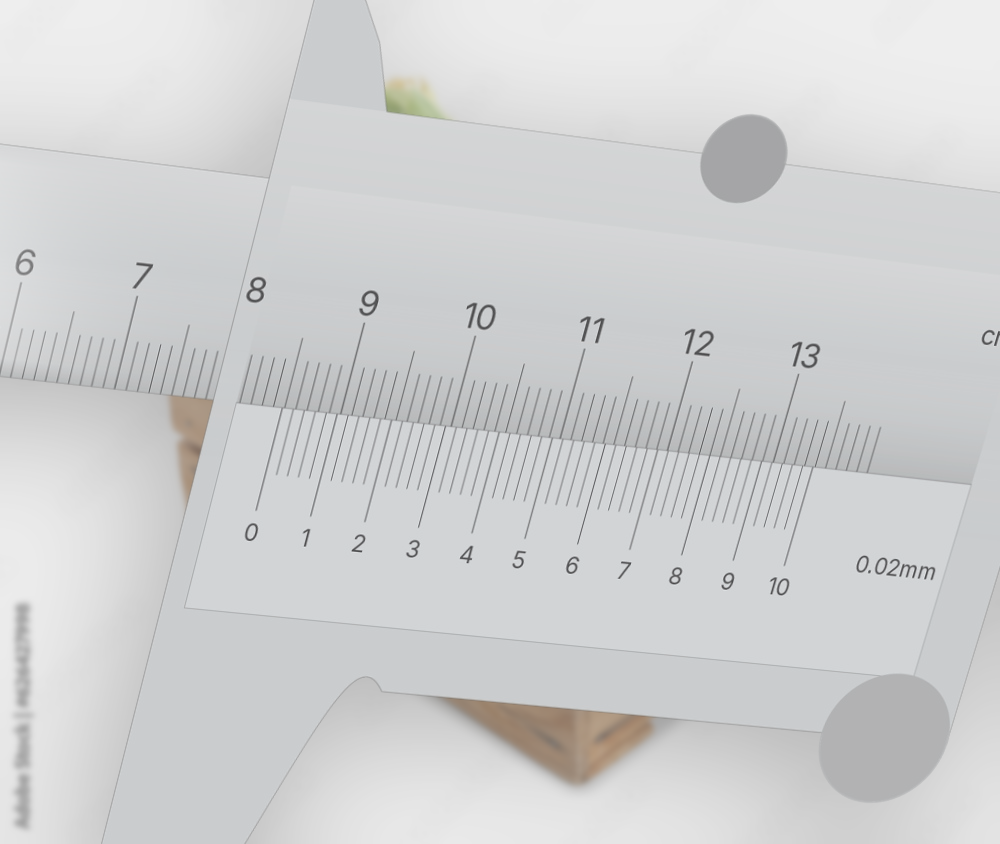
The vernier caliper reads mm 84.8
